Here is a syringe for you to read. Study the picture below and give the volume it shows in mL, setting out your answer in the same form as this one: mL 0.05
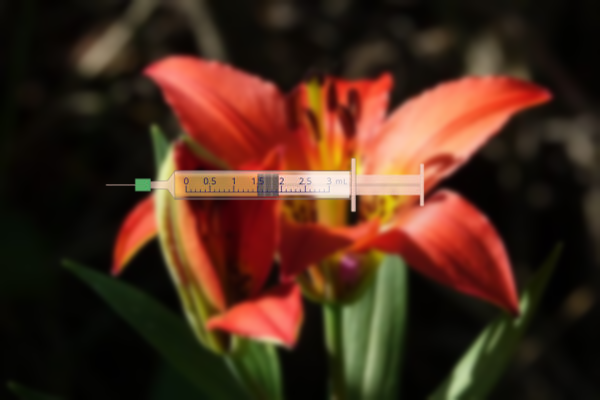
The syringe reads mL 1.5
